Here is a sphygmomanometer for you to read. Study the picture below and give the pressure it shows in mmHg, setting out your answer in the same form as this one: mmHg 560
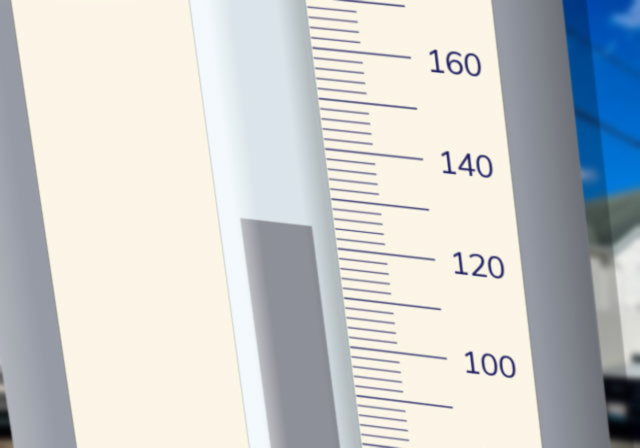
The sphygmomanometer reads mmHg 124
